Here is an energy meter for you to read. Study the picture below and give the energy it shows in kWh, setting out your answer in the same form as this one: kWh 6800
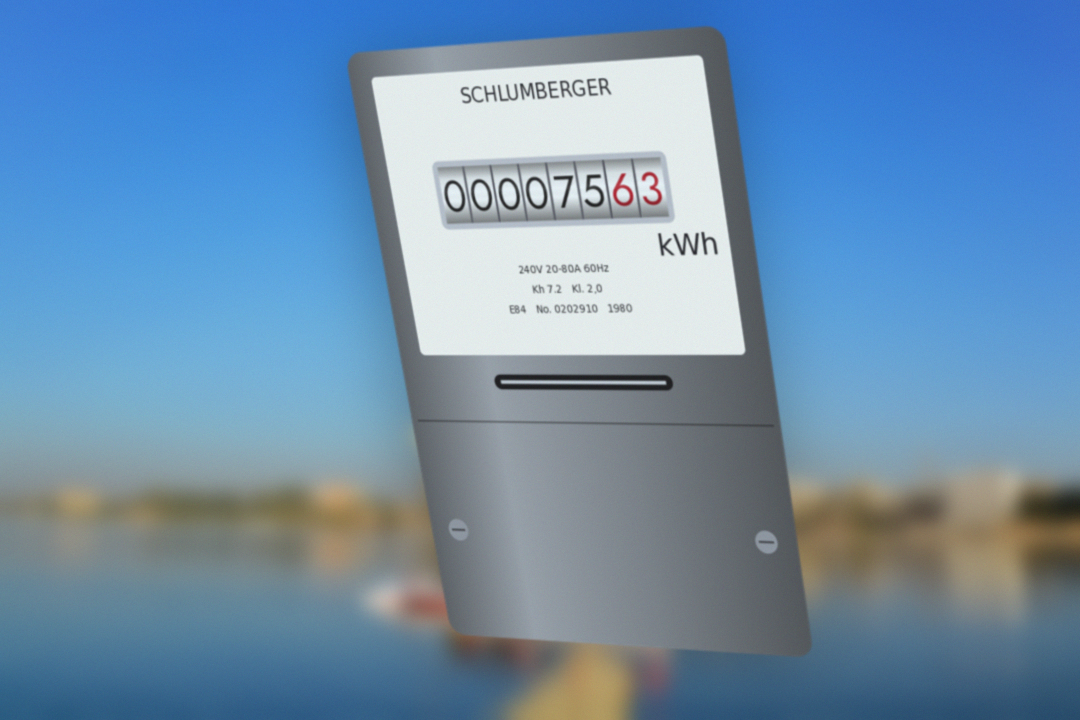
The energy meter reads kWh 75.63
